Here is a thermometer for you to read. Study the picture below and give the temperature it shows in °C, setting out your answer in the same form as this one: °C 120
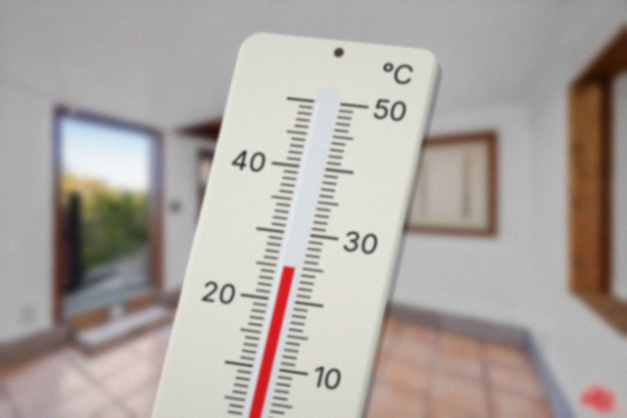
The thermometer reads °C 25
